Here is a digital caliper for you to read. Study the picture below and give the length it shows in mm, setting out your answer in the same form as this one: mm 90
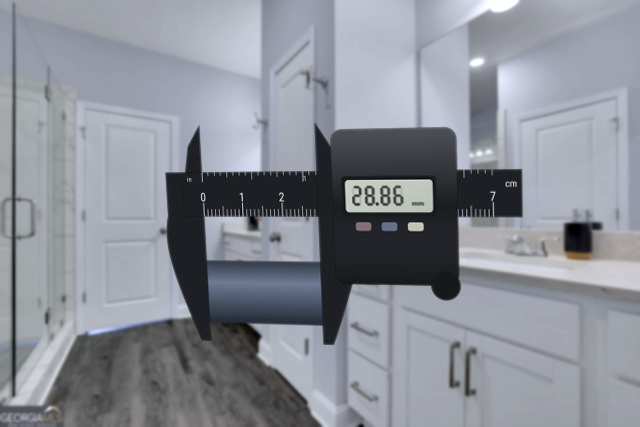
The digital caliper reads mm 28.86
